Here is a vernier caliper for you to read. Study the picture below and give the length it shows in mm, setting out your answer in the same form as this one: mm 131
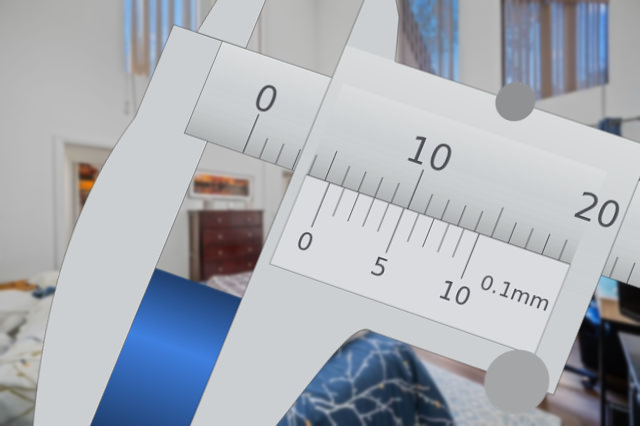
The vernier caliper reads mm 5.3
